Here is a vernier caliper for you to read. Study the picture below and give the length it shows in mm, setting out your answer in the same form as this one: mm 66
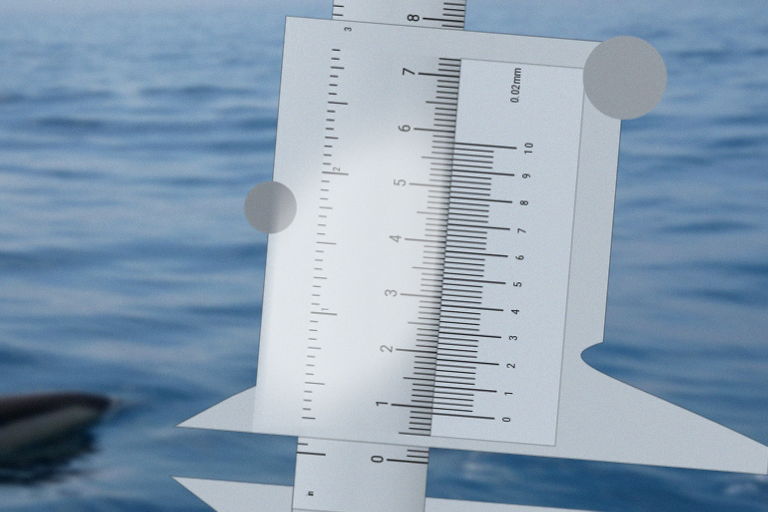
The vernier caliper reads mm 9.0
